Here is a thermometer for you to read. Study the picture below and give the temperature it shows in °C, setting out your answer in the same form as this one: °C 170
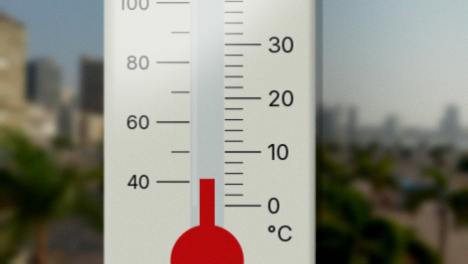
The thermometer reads °C 5
